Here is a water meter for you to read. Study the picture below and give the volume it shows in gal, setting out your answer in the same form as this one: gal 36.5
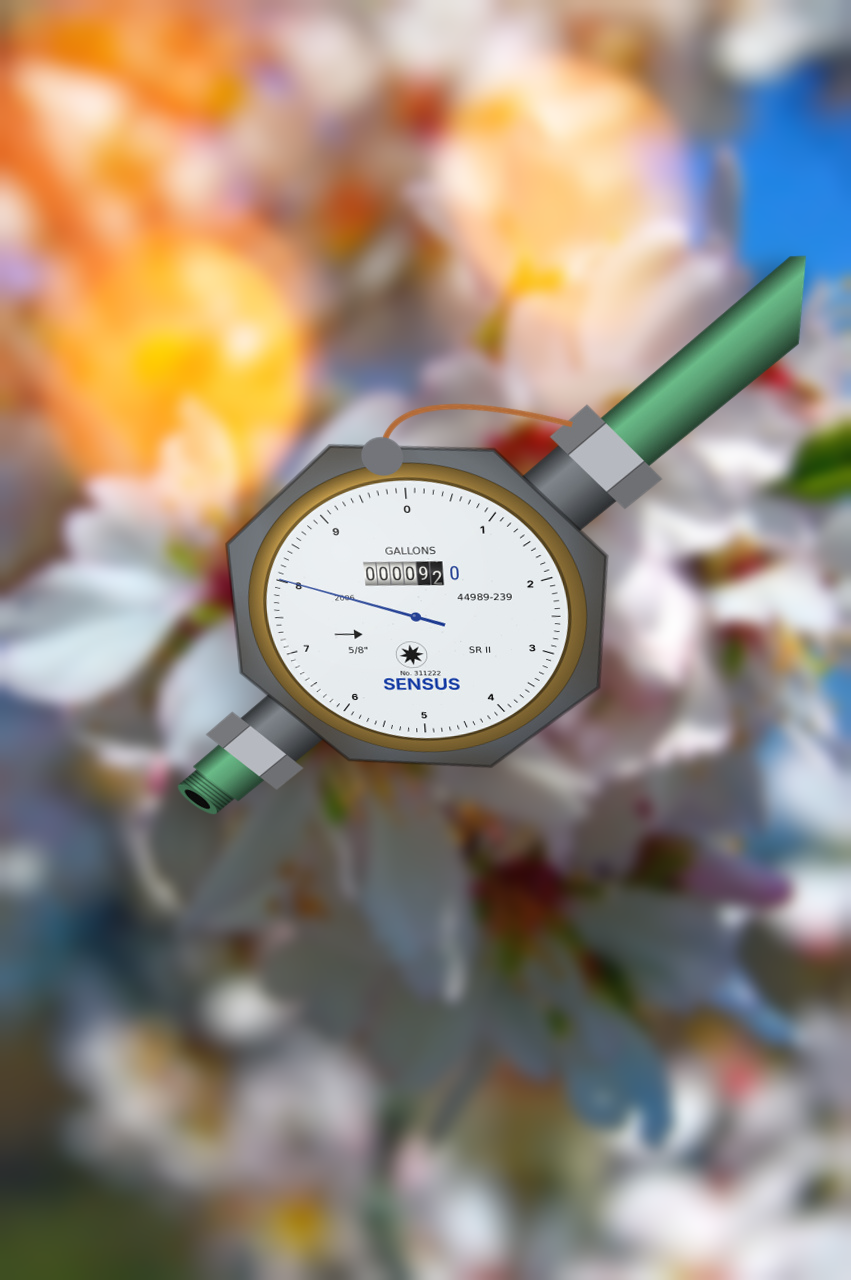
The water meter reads gal 918.0
